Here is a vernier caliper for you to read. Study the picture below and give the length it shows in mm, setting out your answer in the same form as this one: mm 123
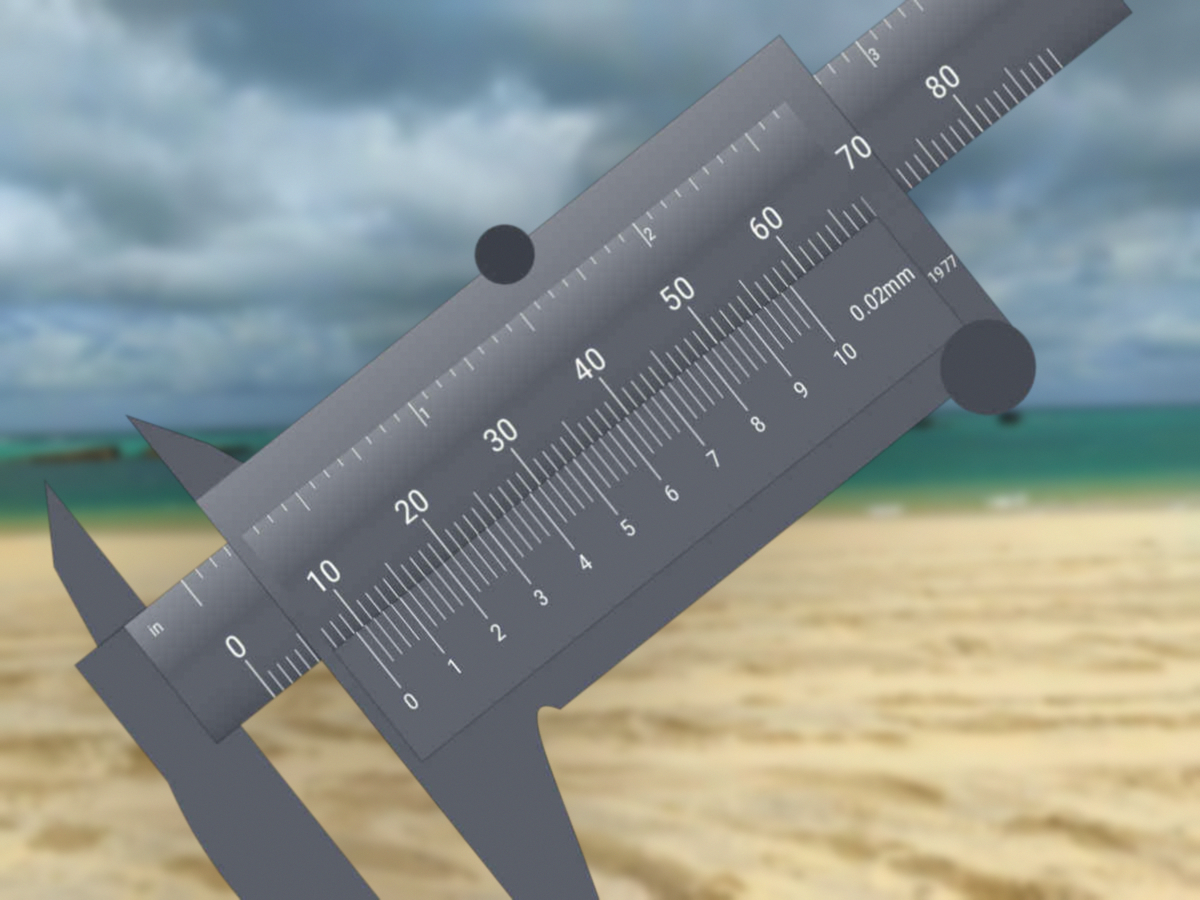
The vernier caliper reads mm 9.2
